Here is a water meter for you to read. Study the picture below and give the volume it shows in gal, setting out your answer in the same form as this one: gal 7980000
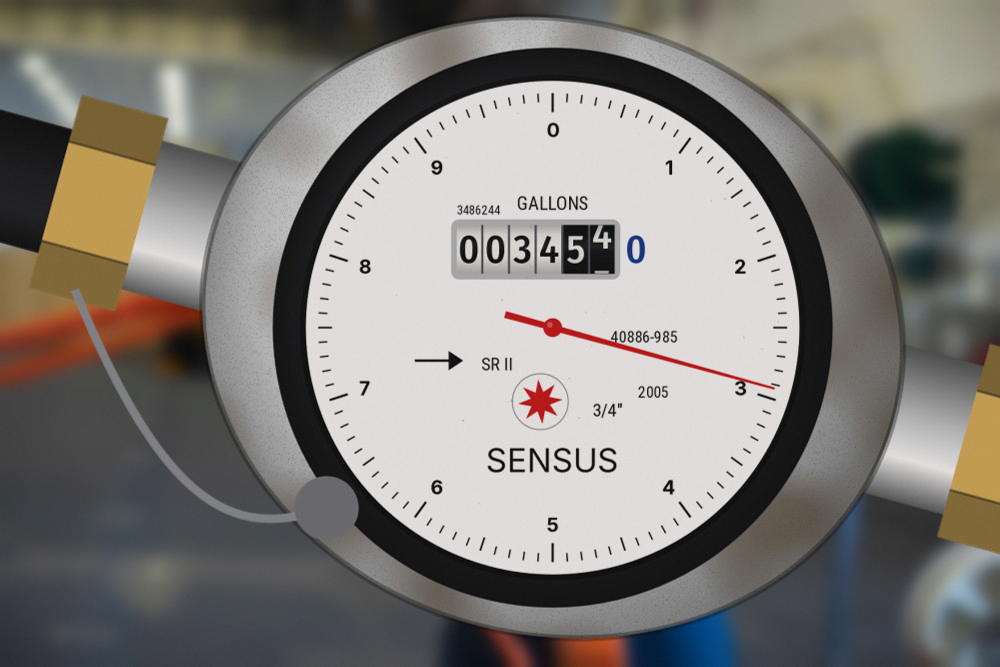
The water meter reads gal 34542.9
